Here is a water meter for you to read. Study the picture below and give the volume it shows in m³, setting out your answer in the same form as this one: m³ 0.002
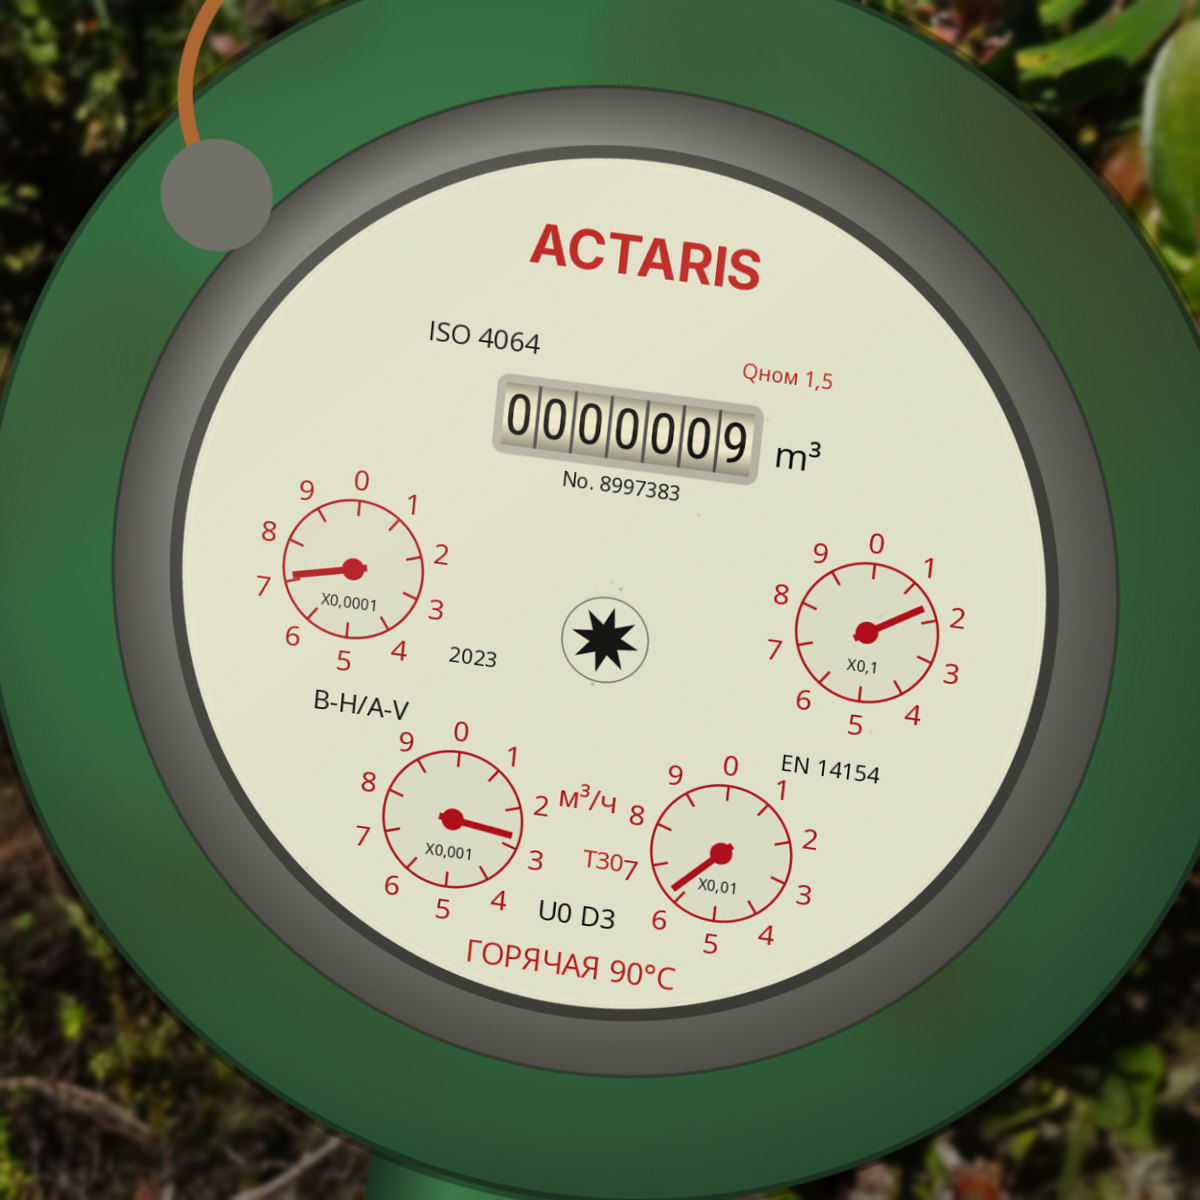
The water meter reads m³ 9.1627
